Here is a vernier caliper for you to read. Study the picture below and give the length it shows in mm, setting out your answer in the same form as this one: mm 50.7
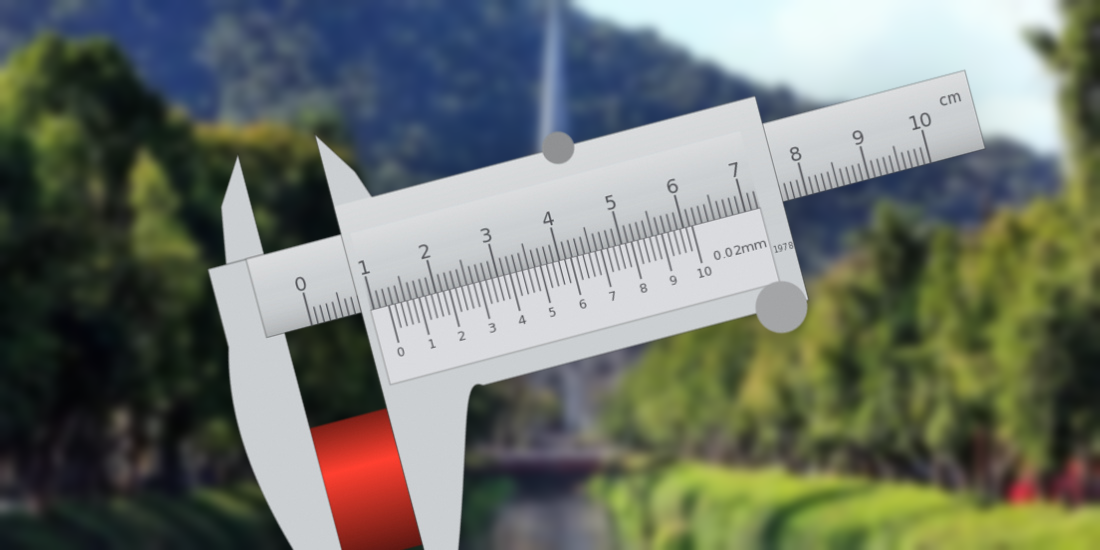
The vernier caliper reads mm 12.4
